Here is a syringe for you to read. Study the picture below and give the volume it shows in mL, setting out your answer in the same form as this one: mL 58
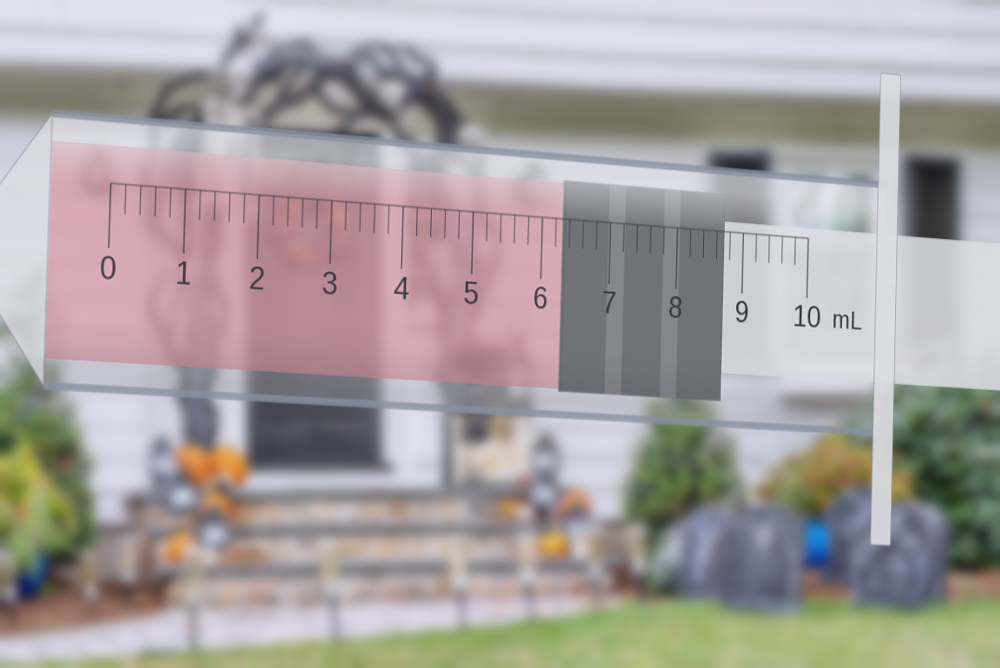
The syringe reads mL 6.3
